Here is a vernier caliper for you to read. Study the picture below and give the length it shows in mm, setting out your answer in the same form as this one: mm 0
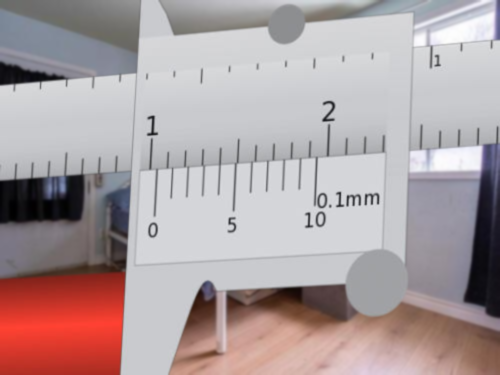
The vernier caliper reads mm 10.4
